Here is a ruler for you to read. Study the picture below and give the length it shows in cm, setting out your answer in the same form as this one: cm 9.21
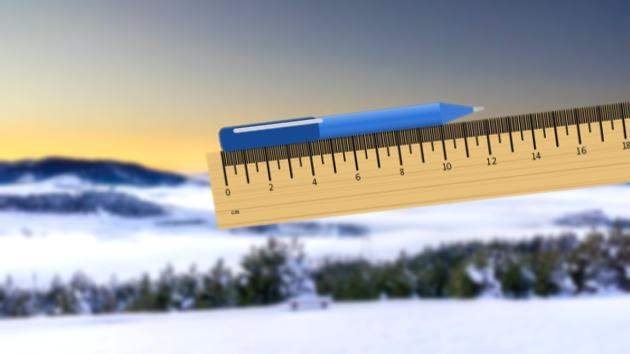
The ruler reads cm 12
